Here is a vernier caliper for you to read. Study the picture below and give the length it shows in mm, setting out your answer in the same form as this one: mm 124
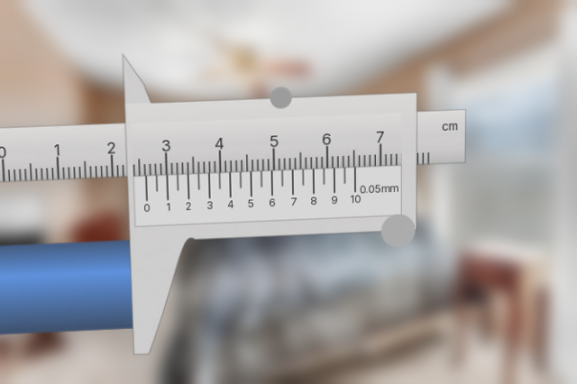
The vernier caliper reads mm 26.2
